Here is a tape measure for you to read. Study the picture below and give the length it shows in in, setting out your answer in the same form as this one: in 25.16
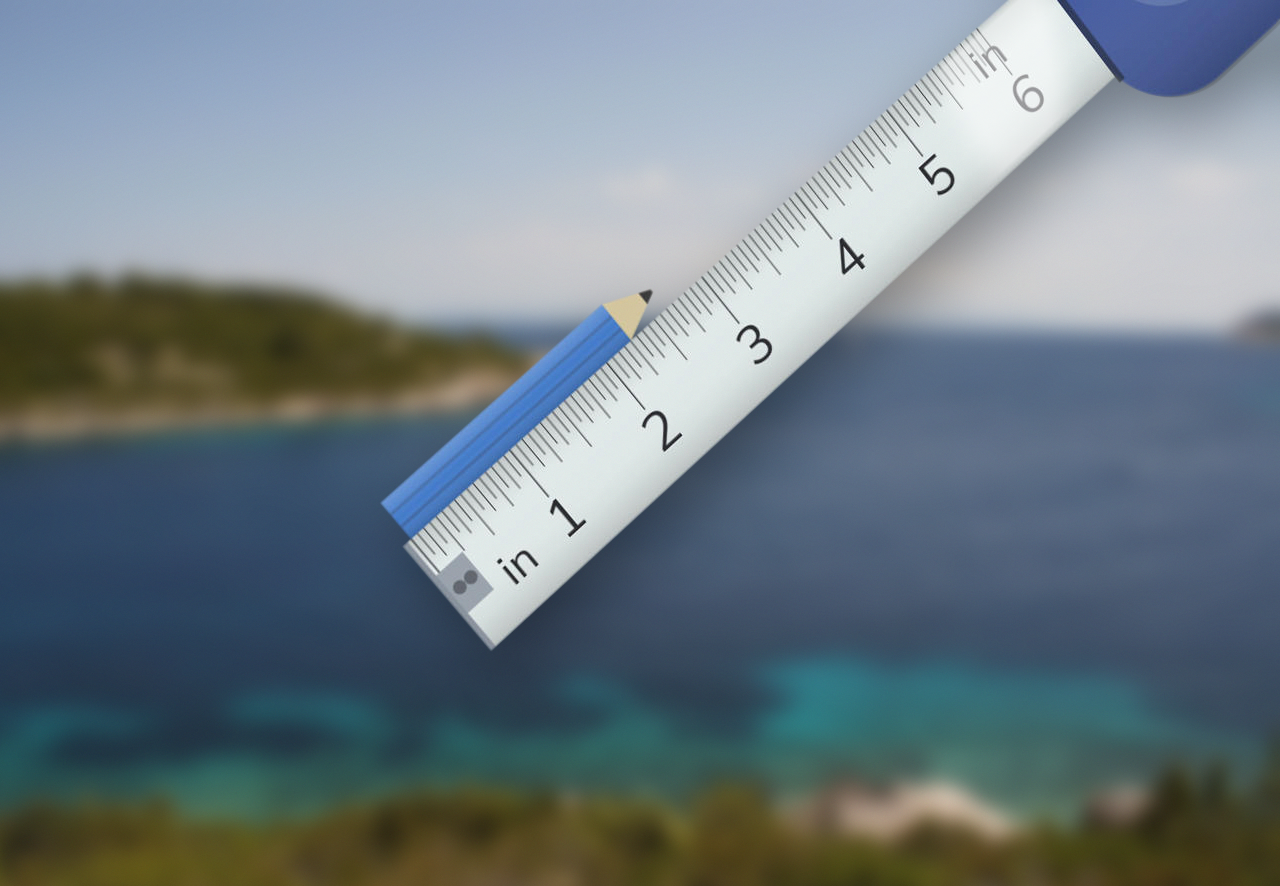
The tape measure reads in 2.625
